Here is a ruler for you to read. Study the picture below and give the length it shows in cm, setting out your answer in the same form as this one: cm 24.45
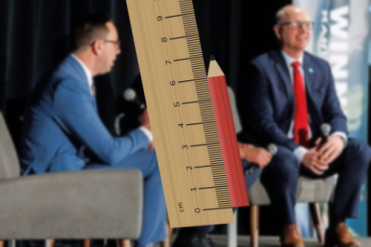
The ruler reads cm 7
